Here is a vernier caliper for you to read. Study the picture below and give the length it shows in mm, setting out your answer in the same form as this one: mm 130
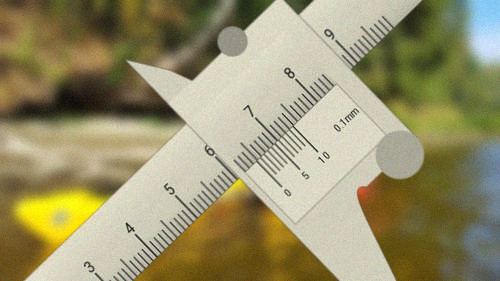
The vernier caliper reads mm 64.8
